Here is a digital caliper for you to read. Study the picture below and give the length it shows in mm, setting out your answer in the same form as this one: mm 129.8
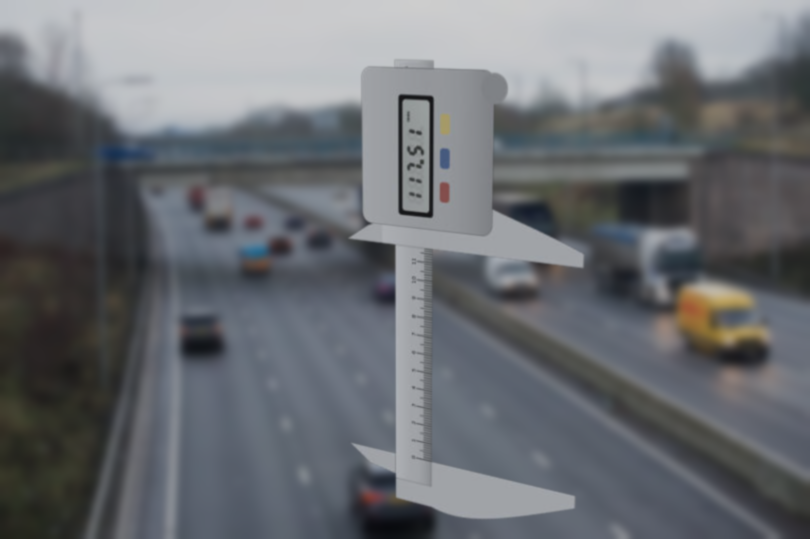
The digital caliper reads mm 117.51
